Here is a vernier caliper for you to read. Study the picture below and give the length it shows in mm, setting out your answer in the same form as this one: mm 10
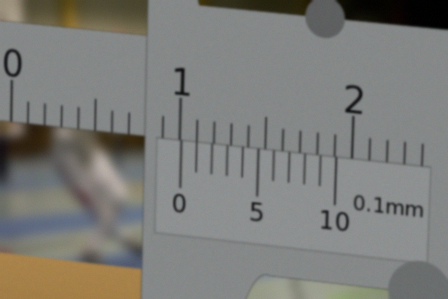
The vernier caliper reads mm 10.1
